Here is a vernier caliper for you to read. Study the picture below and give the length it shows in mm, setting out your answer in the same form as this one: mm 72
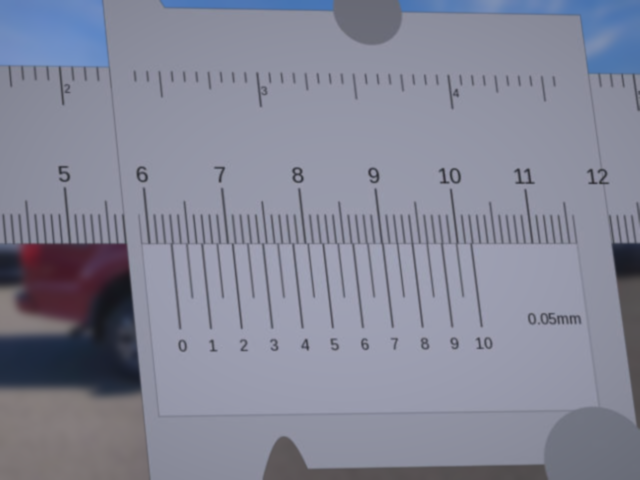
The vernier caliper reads mm 62.8
